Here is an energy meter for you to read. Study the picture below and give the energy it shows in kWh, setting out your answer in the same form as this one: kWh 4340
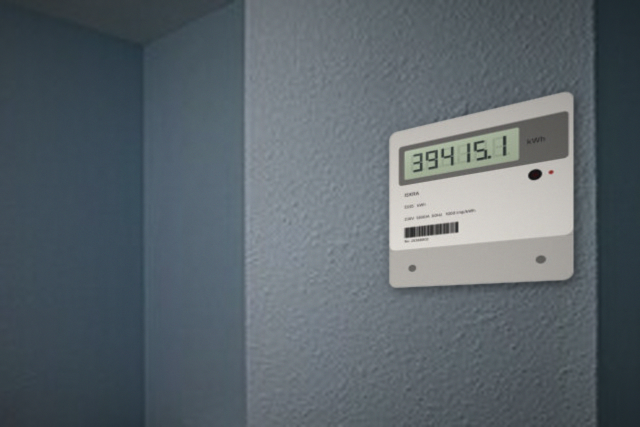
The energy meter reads kWh 39415.1
